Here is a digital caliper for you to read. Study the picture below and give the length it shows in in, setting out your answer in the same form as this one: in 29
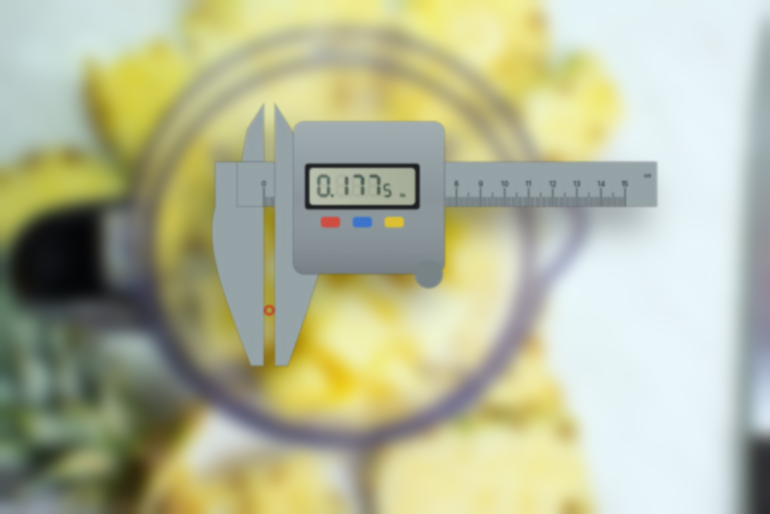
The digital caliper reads in 0.1775
